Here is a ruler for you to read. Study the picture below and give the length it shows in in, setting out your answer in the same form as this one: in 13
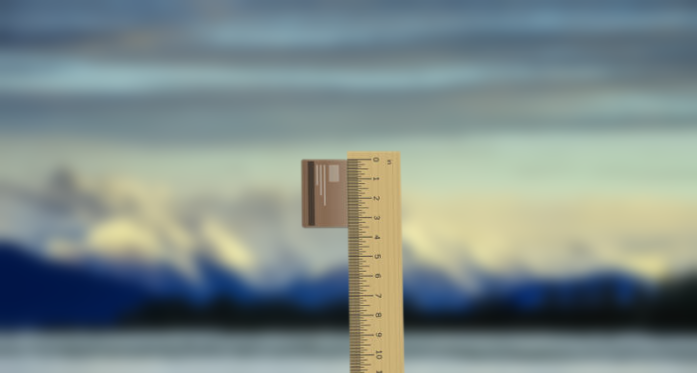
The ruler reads in 3.5
